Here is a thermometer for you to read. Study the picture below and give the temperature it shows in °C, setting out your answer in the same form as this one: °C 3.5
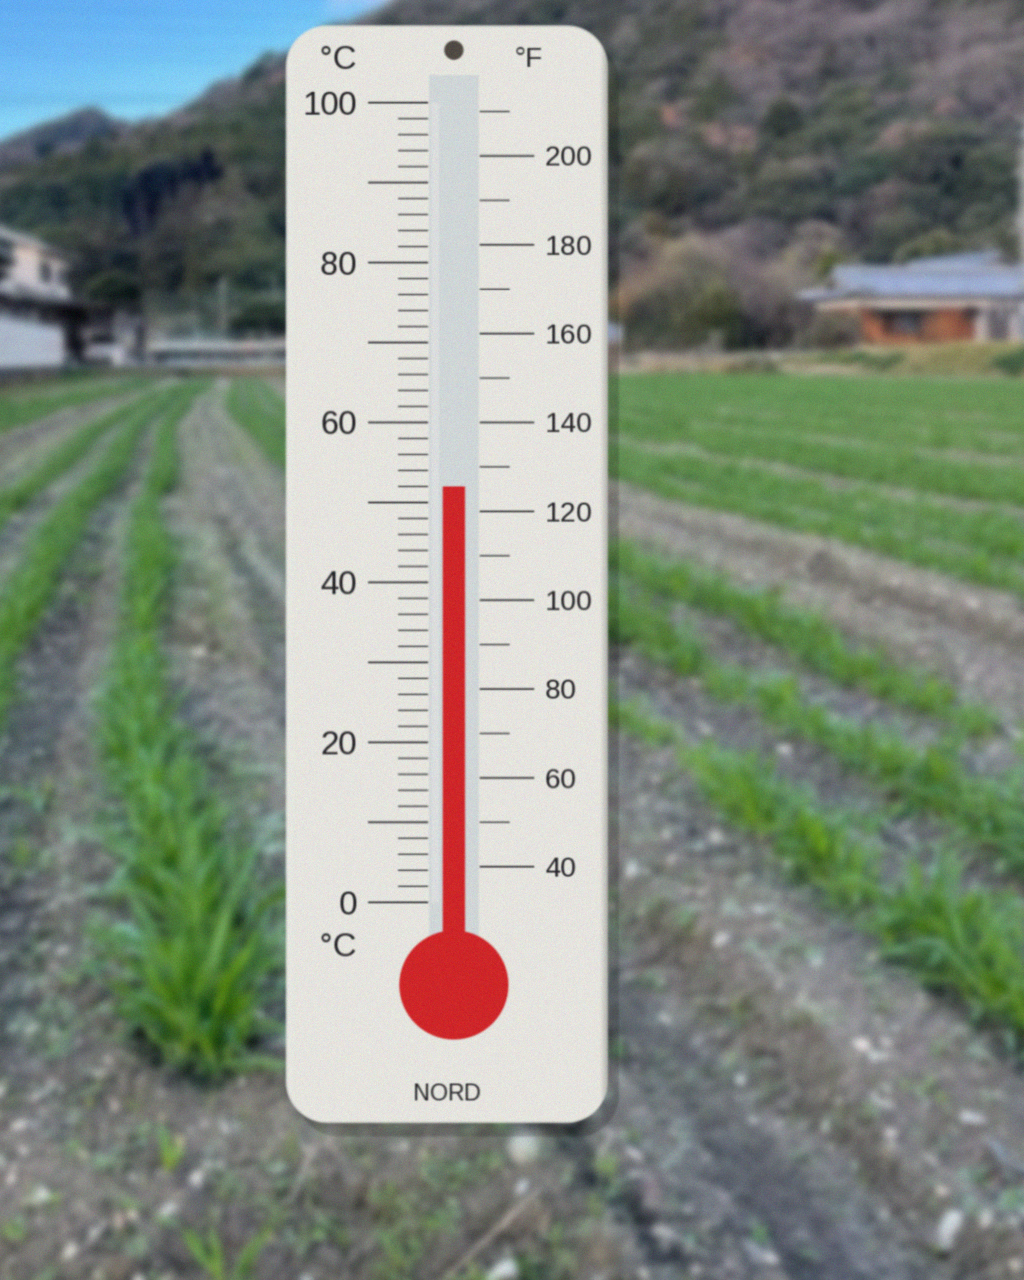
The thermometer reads °C 52
